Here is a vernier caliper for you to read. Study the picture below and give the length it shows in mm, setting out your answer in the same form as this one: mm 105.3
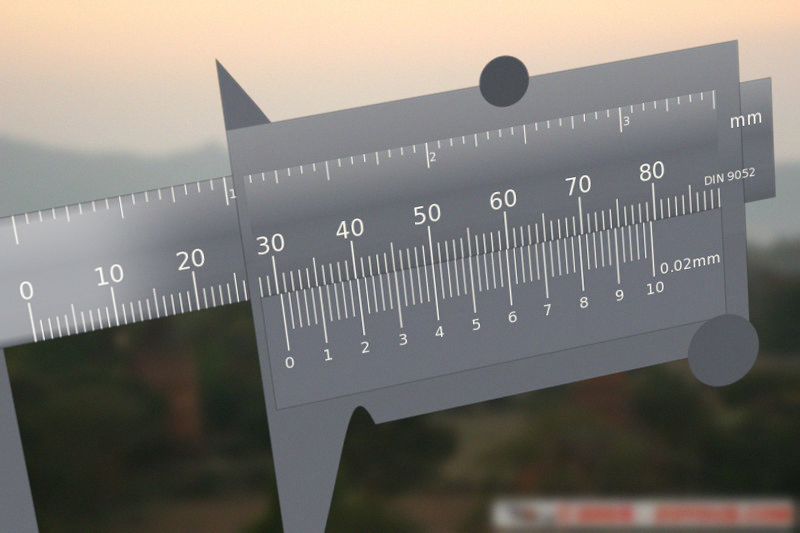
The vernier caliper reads mm 30.4
